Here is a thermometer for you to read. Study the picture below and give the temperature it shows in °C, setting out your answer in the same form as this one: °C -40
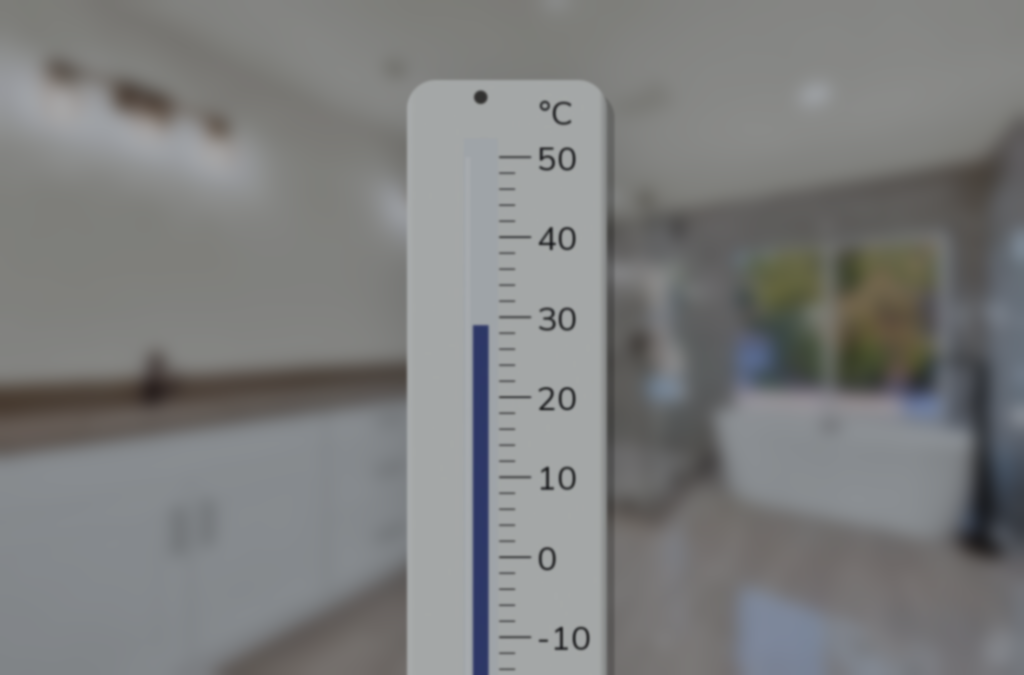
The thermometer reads °C 29
